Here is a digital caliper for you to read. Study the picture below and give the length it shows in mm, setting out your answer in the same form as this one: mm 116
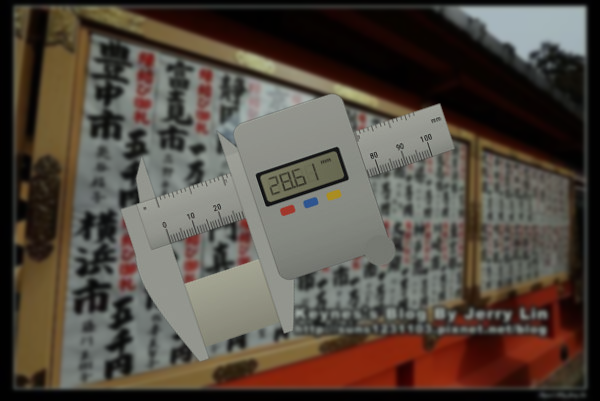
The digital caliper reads mm 28.61
